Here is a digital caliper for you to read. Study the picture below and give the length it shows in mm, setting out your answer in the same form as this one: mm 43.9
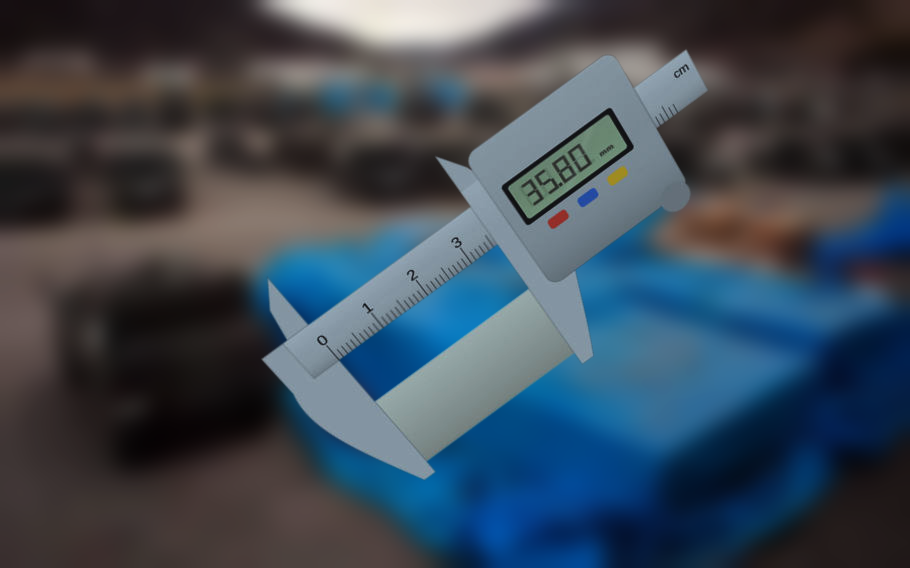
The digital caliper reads mm 35.80
